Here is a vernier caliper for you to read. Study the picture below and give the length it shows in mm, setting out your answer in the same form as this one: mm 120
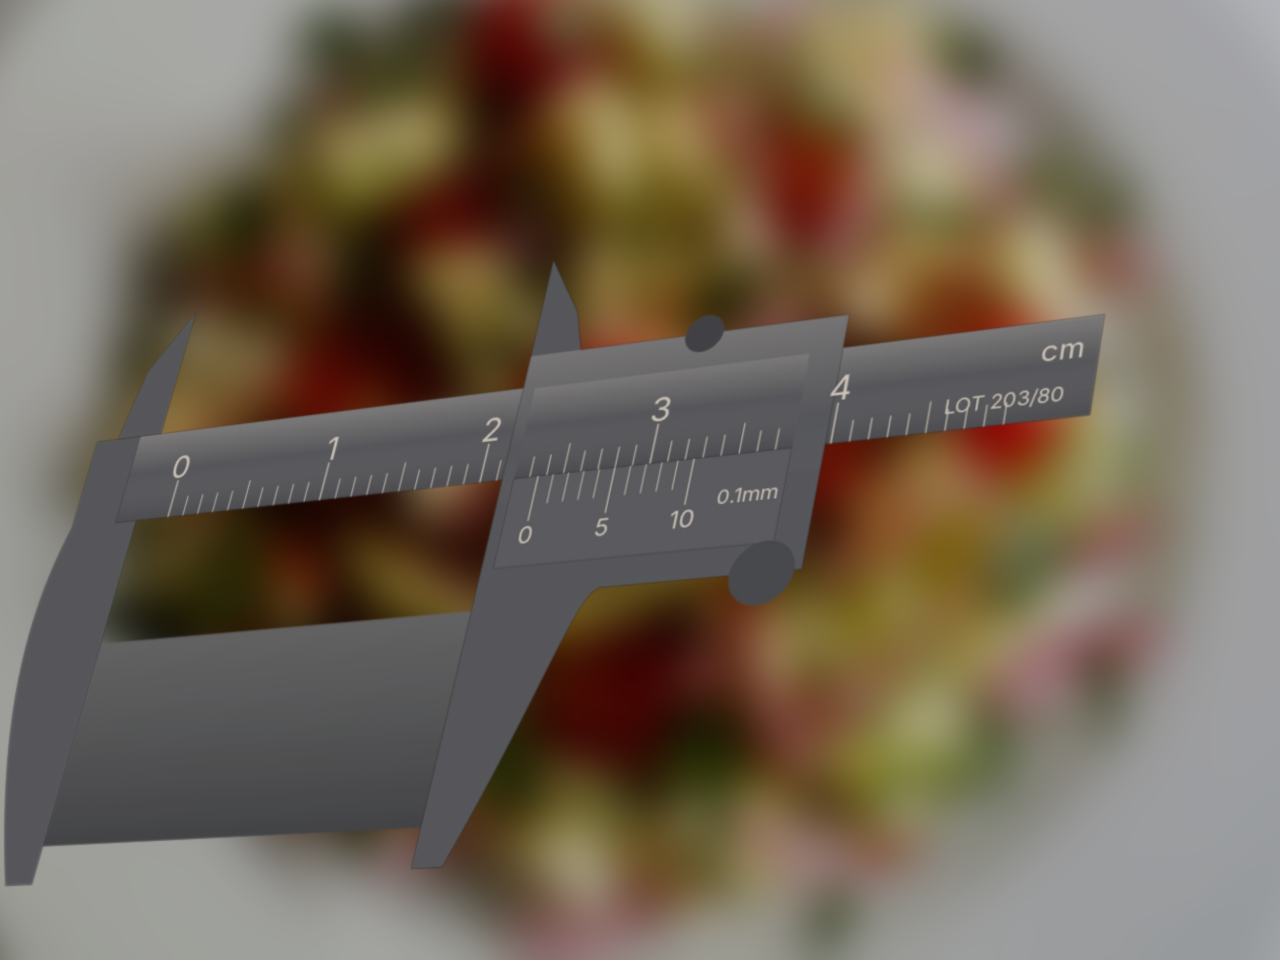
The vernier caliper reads mm 23.5
